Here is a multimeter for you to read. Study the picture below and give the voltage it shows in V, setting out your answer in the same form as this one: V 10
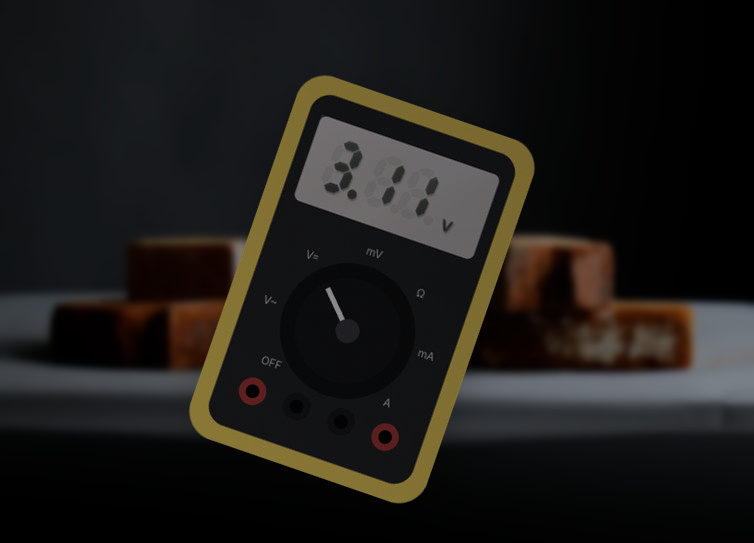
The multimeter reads V 3.11
